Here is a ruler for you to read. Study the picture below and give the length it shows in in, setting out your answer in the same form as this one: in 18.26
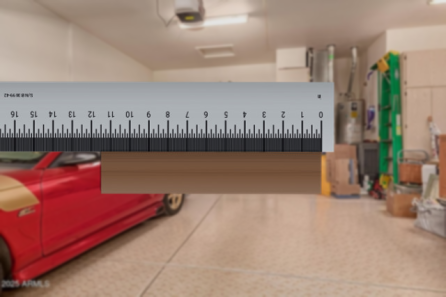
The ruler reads in 11.5
